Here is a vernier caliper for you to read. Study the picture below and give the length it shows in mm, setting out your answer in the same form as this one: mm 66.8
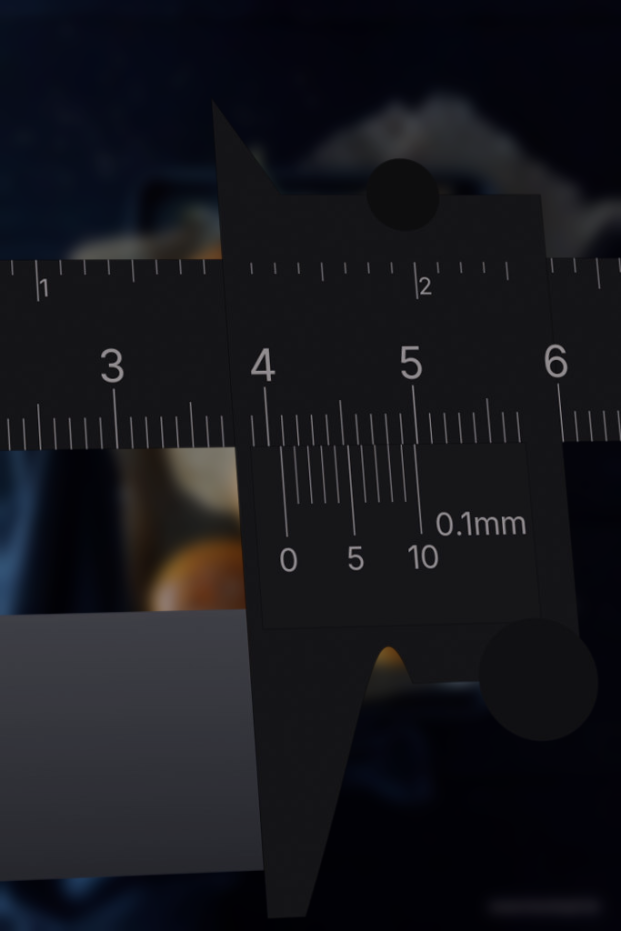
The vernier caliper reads mm 40.8
